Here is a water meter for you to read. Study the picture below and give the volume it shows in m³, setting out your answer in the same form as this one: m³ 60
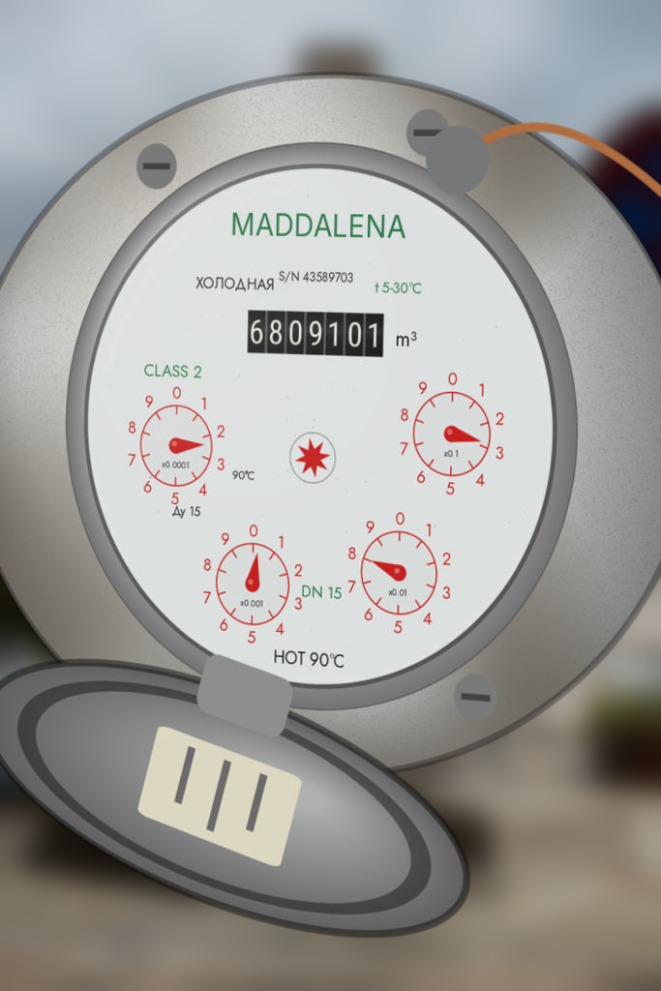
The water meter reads m³ 6809101.2802
